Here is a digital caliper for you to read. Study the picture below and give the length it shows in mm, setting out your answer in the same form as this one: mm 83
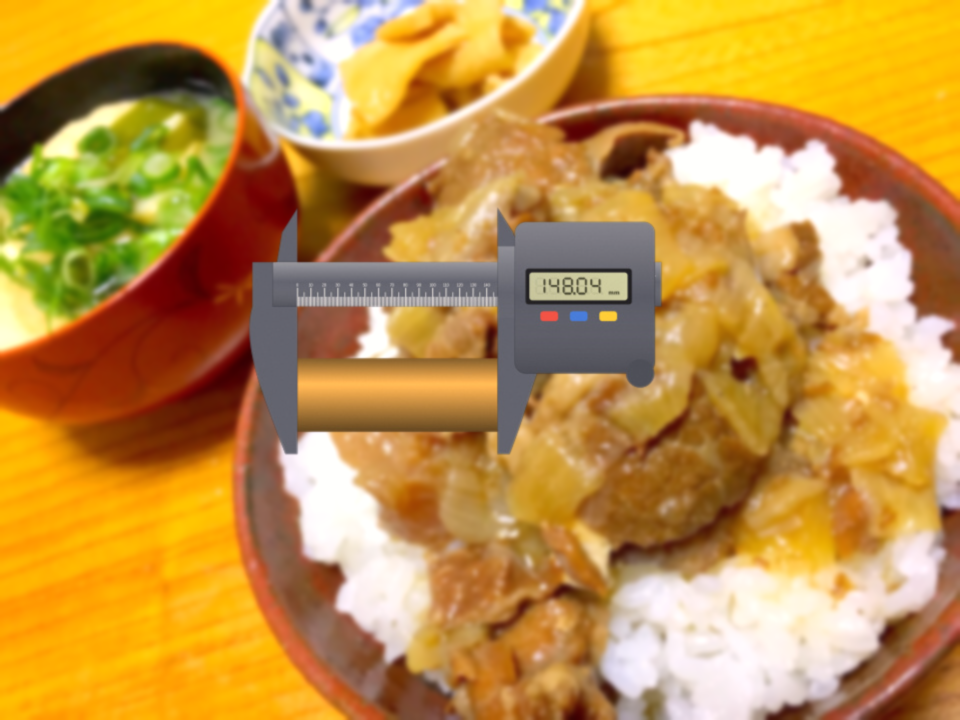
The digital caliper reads mm 148.04
